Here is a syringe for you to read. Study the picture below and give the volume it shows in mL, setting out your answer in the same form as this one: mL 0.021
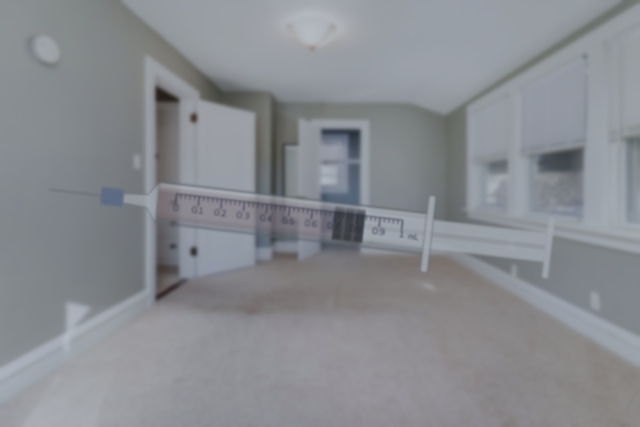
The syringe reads mL 0.7
